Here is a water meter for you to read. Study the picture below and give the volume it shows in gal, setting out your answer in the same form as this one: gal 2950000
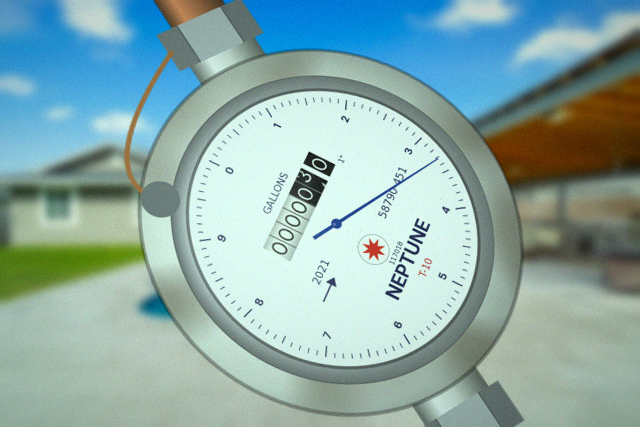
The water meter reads gal 33.3
